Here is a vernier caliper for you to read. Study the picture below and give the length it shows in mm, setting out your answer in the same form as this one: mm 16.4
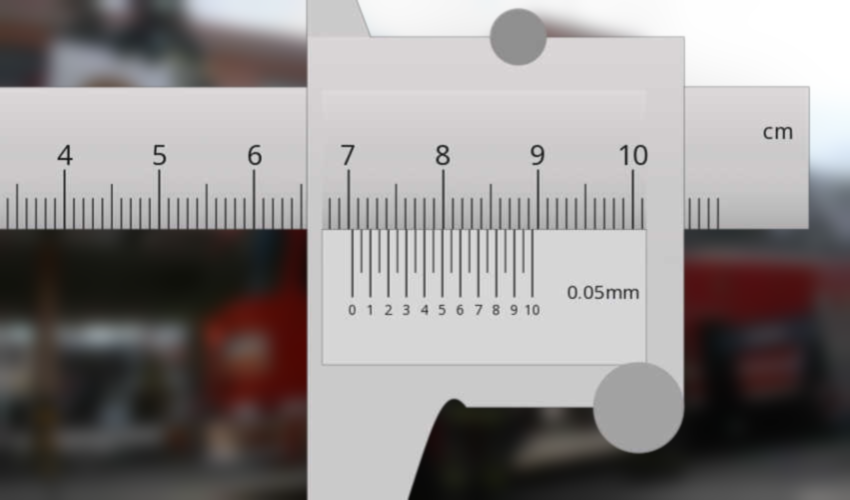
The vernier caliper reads mm 70.4
